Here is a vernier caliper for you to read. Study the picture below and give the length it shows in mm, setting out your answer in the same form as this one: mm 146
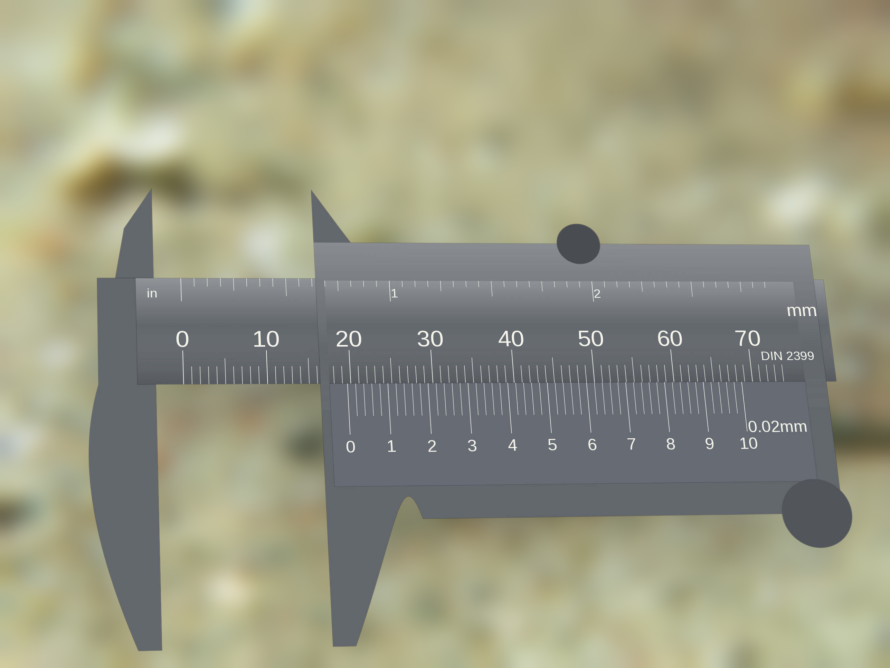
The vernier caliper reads mm 19.6
